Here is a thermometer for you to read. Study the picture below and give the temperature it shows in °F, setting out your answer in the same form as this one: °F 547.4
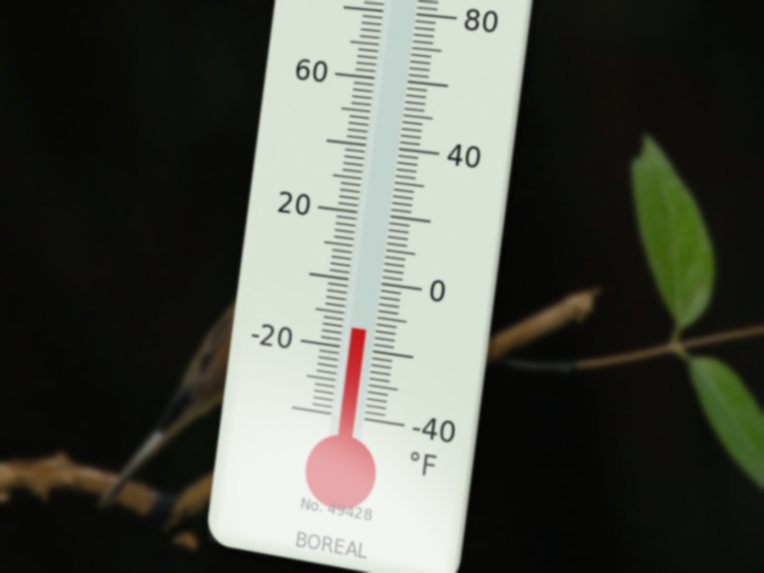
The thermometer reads °F -14
